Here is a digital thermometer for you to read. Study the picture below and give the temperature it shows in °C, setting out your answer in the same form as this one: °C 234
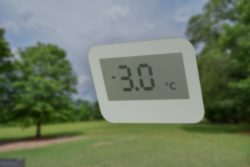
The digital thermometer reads °C -3.0
